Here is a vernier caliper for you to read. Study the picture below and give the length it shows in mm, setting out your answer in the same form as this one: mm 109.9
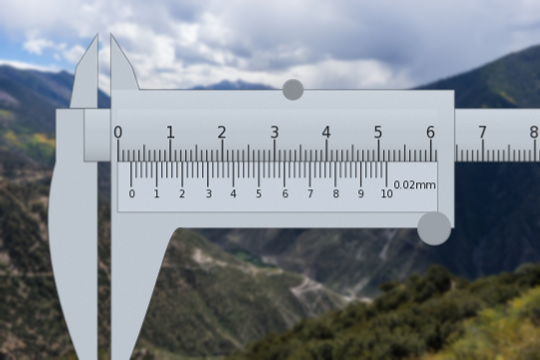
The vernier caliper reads mm 2.5
